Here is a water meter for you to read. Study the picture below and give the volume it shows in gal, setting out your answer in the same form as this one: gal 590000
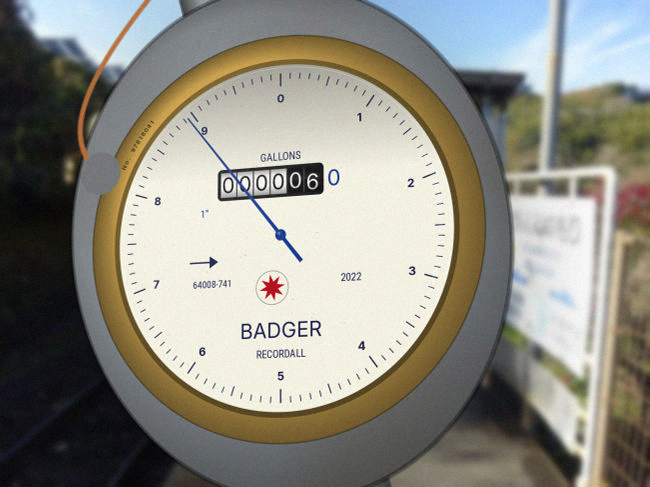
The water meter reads gal 58.9
